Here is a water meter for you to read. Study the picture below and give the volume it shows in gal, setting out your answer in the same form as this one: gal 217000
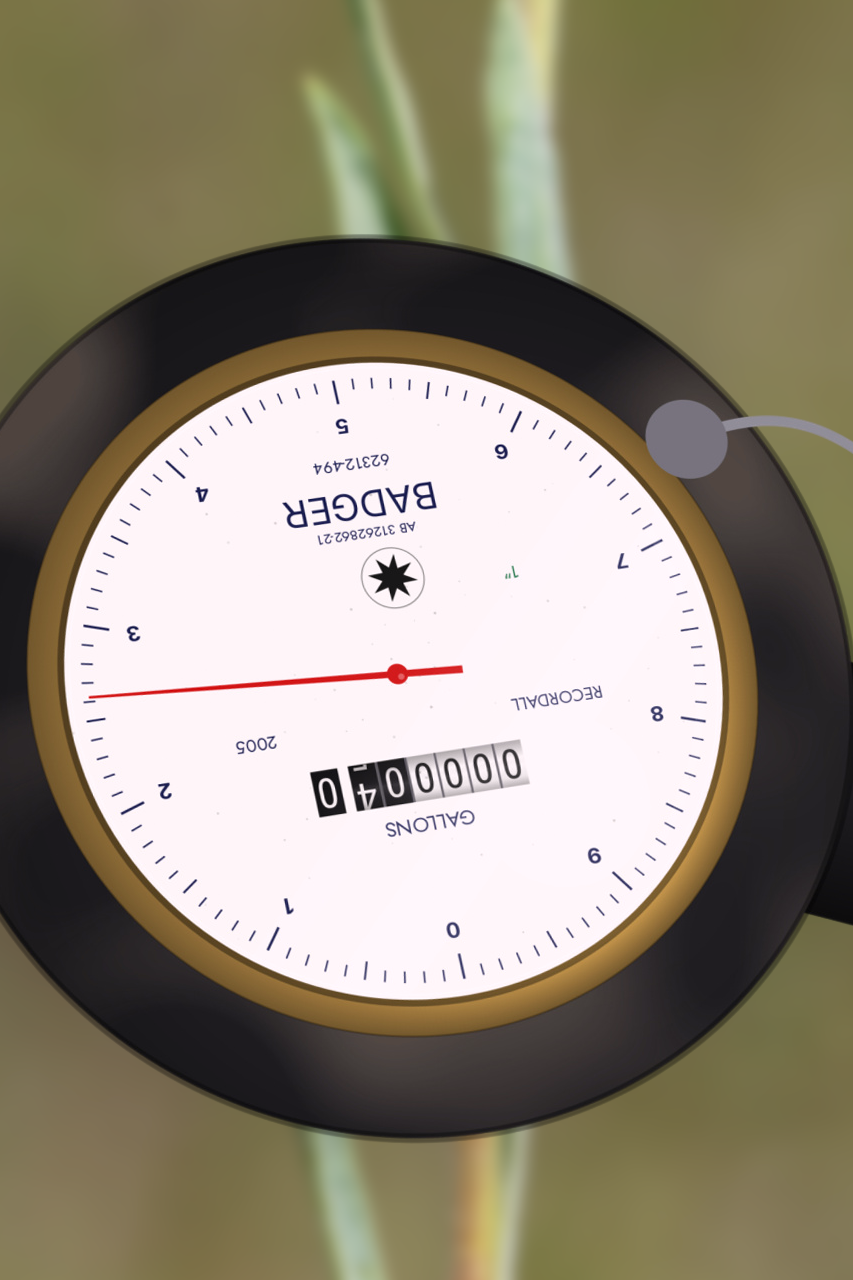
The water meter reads gal 42.6
